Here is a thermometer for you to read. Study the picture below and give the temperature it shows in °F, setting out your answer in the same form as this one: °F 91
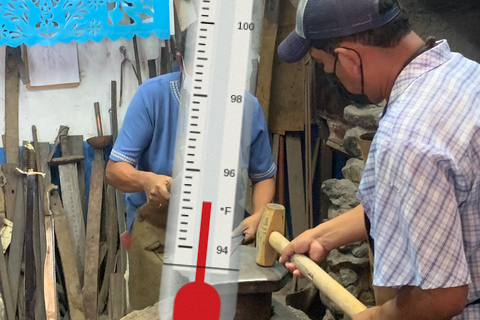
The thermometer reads °F 95.2
